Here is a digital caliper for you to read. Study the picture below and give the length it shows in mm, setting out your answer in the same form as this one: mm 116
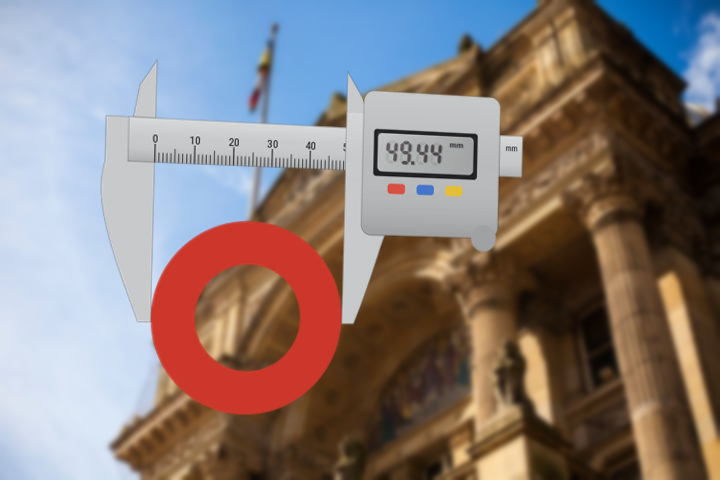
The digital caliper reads mm 49.44
